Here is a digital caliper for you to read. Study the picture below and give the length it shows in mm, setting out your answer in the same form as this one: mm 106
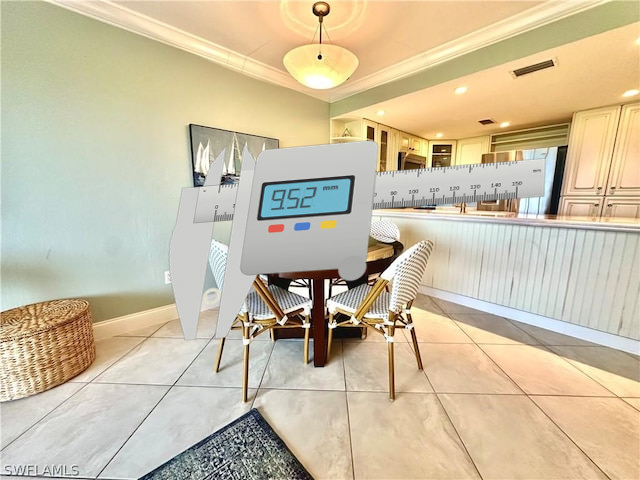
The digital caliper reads mm 9.52
